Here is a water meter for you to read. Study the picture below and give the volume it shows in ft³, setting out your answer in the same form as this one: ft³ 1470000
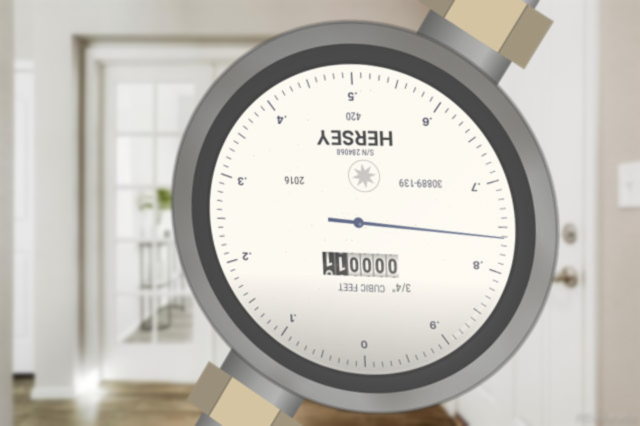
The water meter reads ft³ 10.76
